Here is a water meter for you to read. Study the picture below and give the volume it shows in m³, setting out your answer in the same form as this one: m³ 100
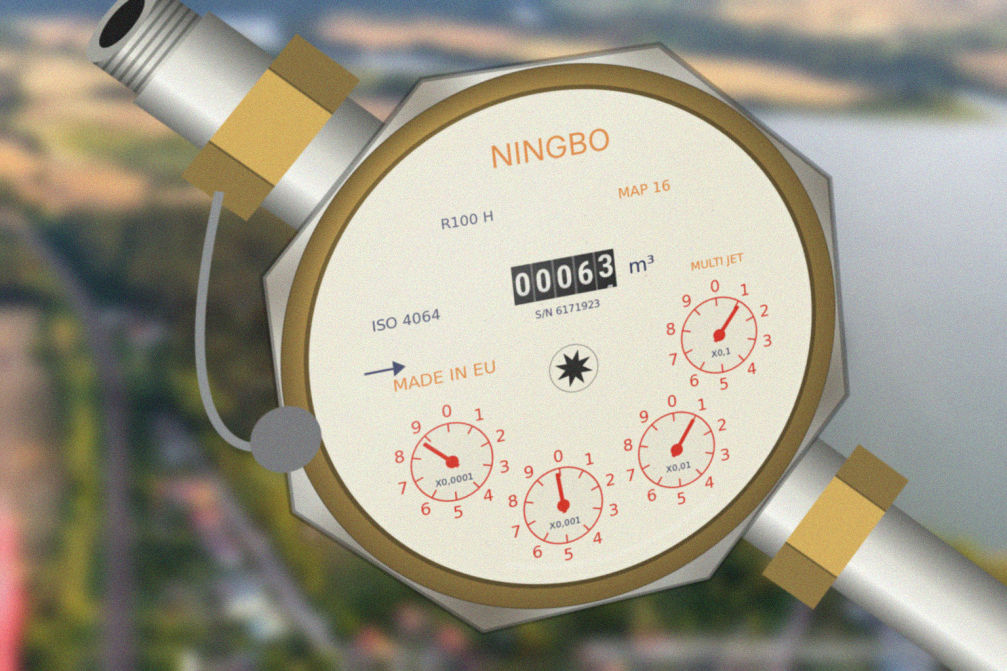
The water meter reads m³ 63.1098
